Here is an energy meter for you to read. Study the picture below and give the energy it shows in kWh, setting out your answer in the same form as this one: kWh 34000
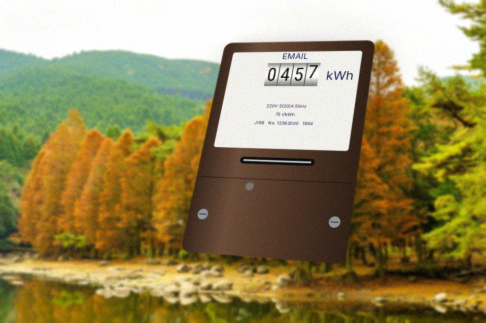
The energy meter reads kWh 457
